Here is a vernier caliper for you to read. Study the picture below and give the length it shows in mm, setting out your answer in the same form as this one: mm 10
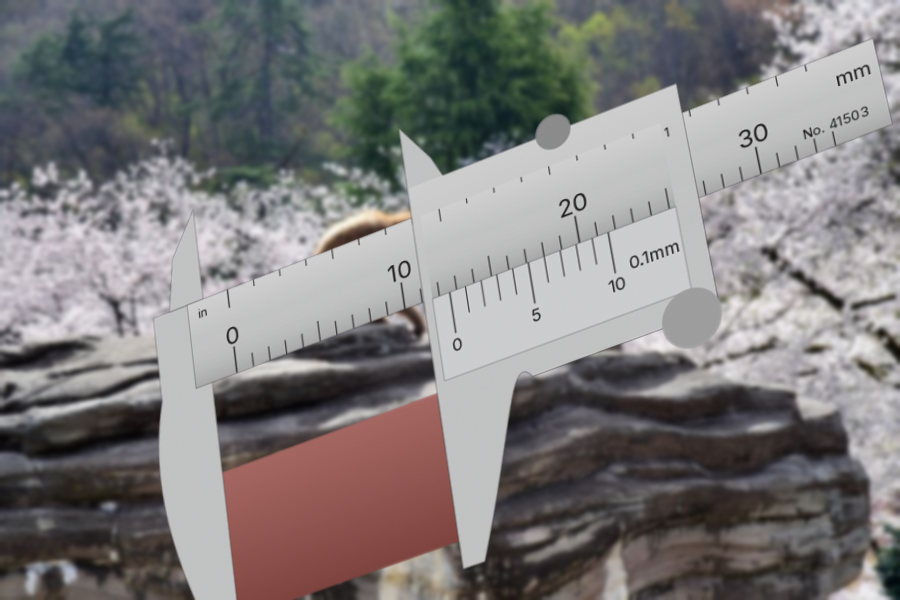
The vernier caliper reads mm 12.6
